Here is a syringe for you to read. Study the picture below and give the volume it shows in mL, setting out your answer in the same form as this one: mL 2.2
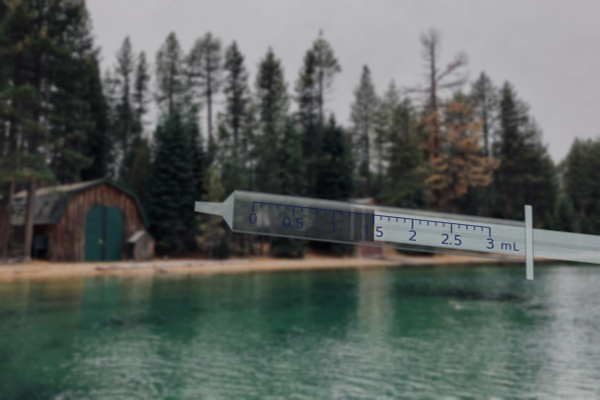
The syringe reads mL 1.1
